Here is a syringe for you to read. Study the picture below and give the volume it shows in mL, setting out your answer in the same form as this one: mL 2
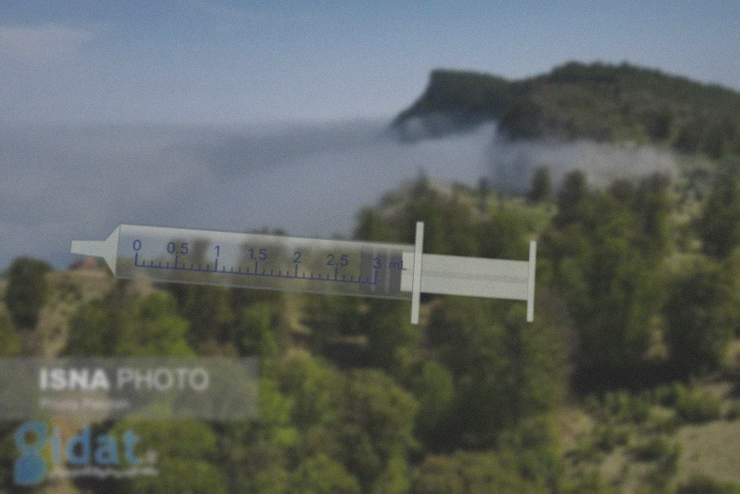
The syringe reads mL 2.8
